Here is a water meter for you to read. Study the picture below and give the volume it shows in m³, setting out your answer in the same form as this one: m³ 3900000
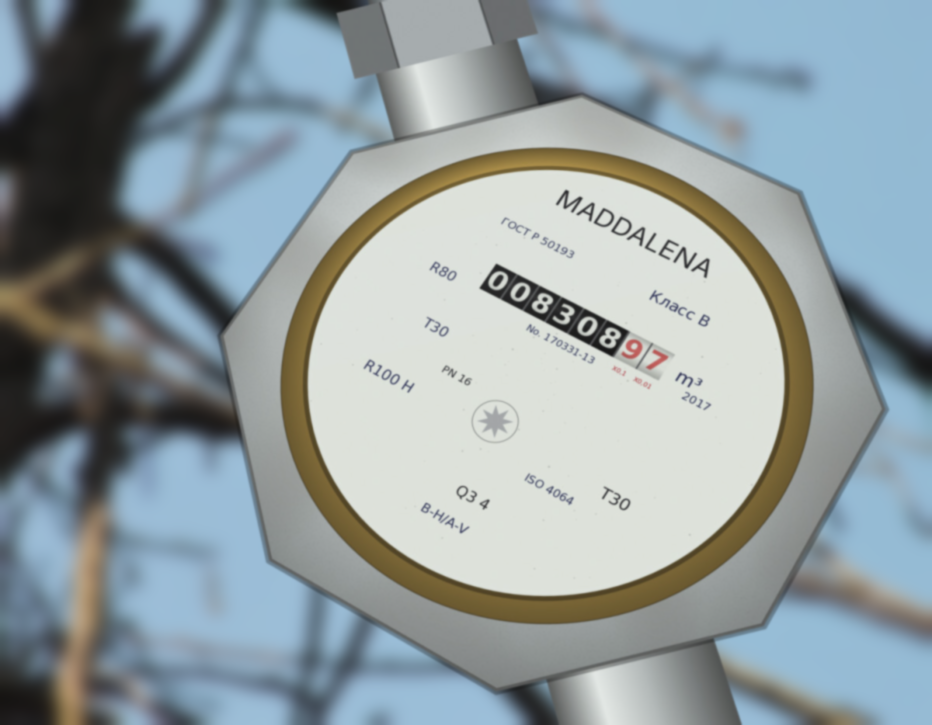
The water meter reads m³ 8308.97
